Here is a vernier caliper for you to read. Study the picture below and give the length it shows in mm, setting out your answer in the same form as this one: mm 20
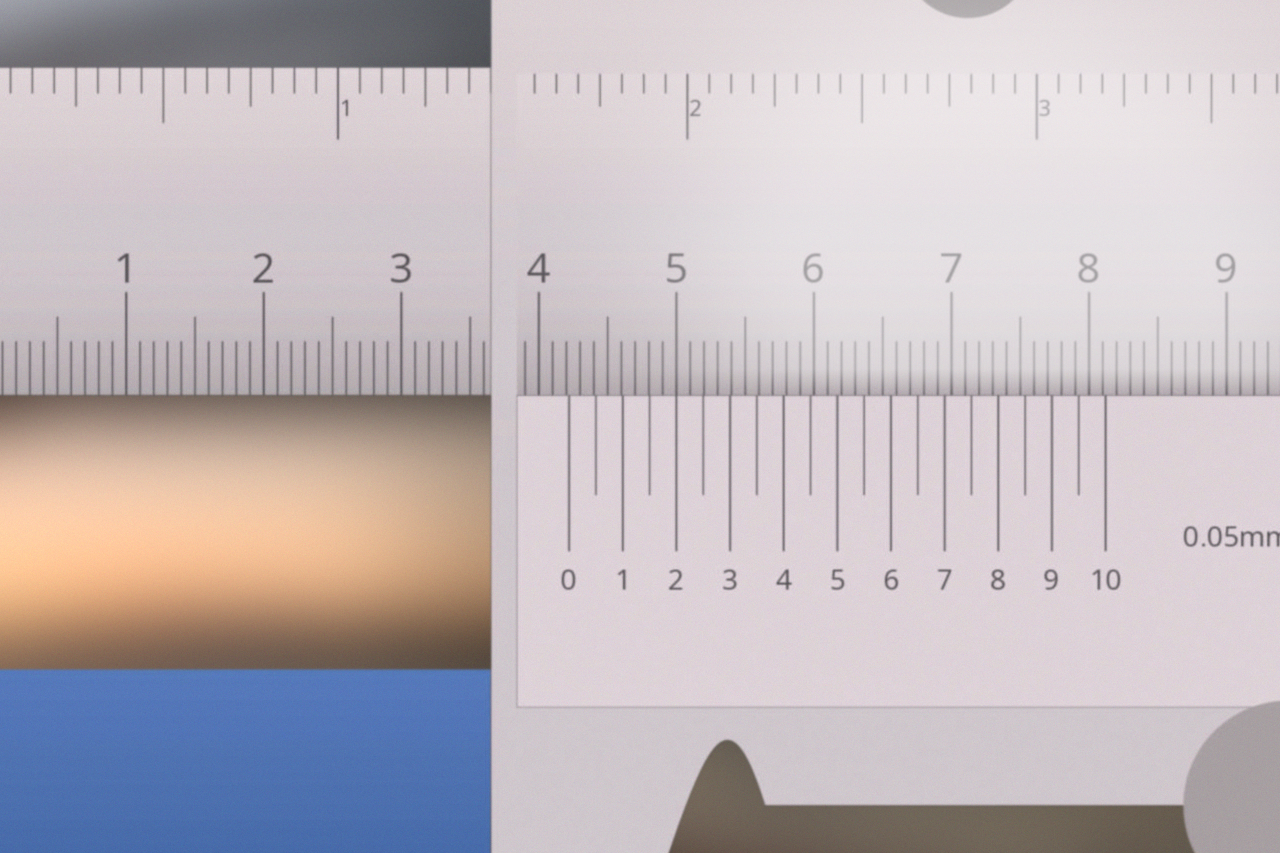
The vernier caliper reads mm 42.2
